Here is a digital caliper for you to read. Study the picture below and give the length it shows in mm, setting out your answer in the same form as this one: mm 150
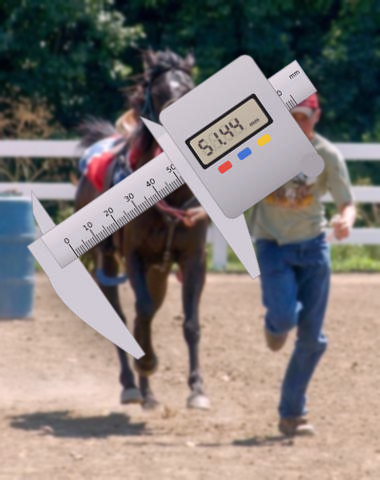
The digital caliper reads mm 51.44
